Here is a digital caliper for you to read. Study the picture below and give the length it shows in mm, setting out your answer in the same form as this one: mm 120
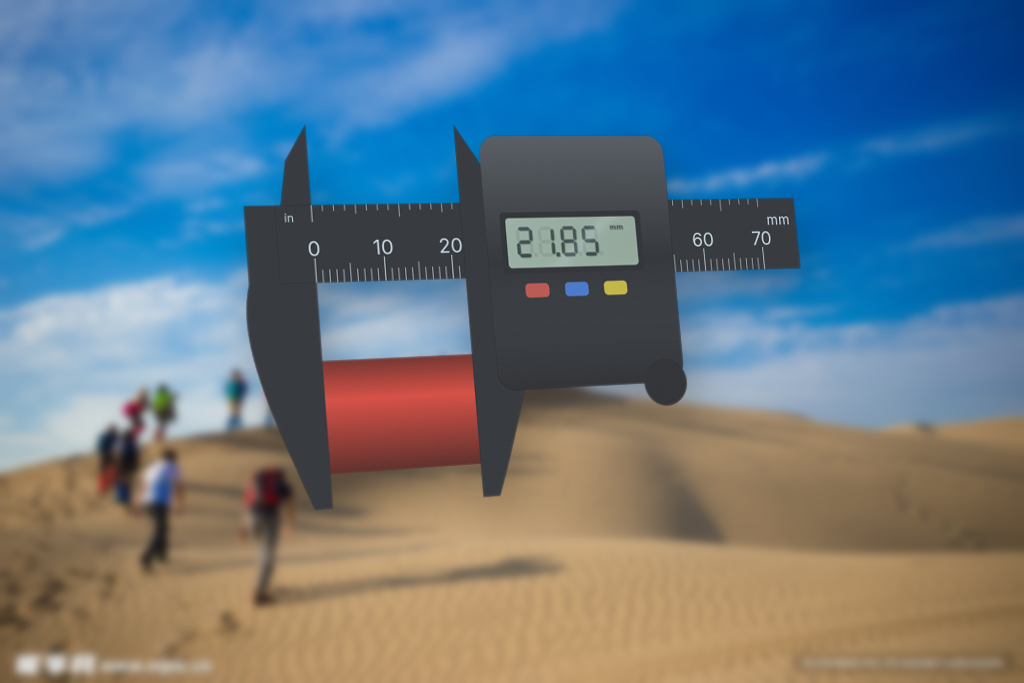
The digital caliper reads mm 21.85
